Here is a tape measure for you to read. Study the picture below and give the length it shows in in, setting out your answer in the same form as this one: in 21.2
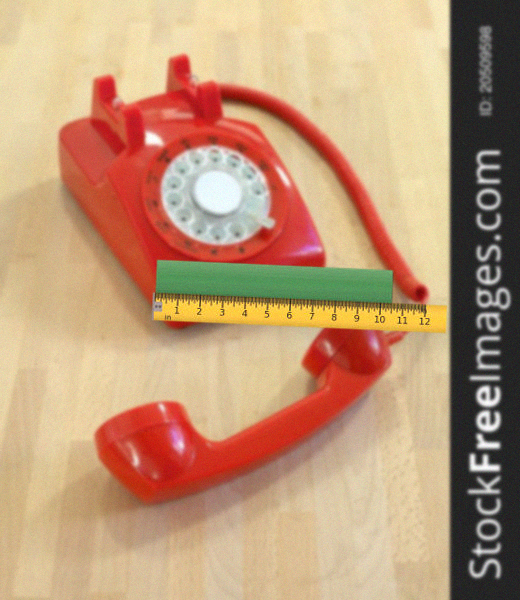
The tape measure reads in 10.5
